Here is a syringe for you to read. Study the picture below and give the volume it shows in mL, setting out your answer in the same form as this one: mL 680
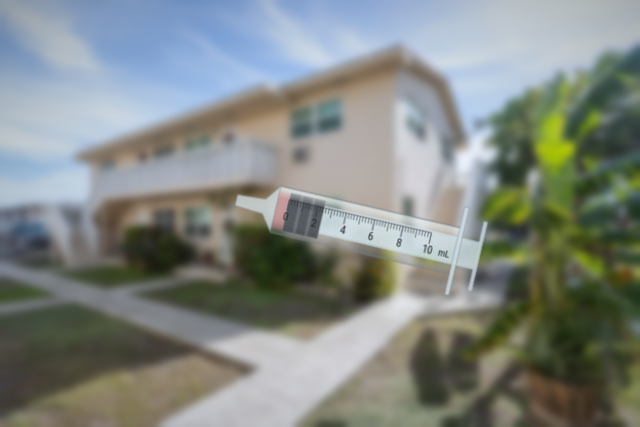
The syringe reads mL 0
